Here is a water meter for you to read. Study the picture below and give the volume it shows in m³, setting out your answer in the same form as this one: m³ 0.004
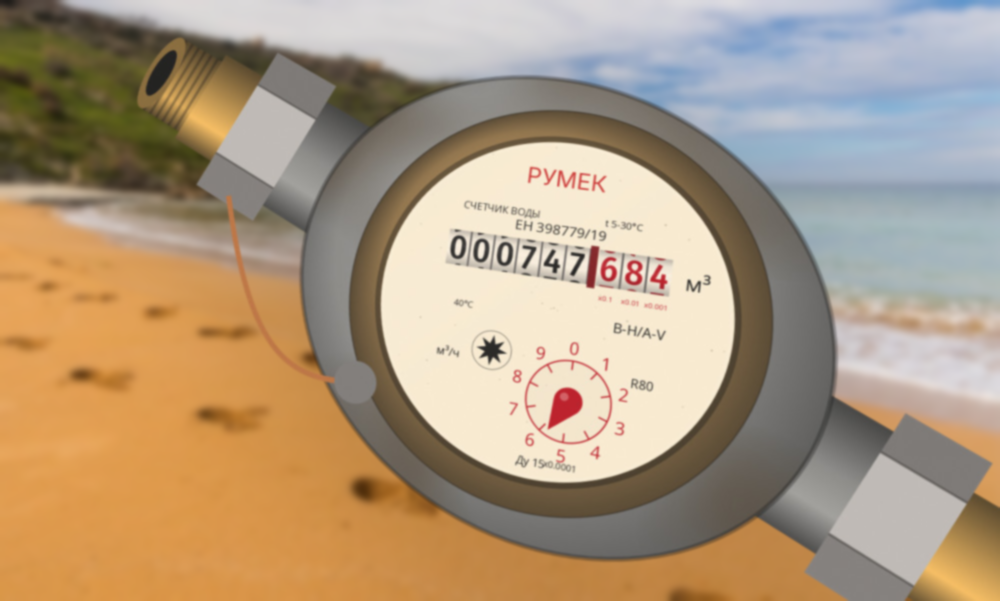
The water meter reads m³ 747.6845
